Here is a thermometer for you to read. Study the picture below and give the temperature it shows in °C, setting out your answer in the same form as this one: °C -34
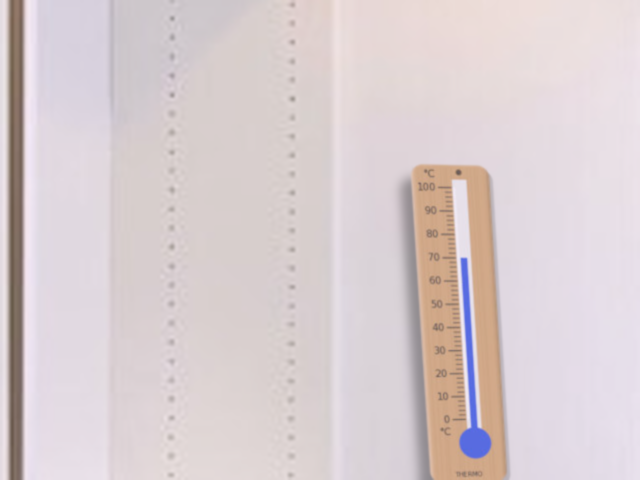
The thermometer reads °C 70
